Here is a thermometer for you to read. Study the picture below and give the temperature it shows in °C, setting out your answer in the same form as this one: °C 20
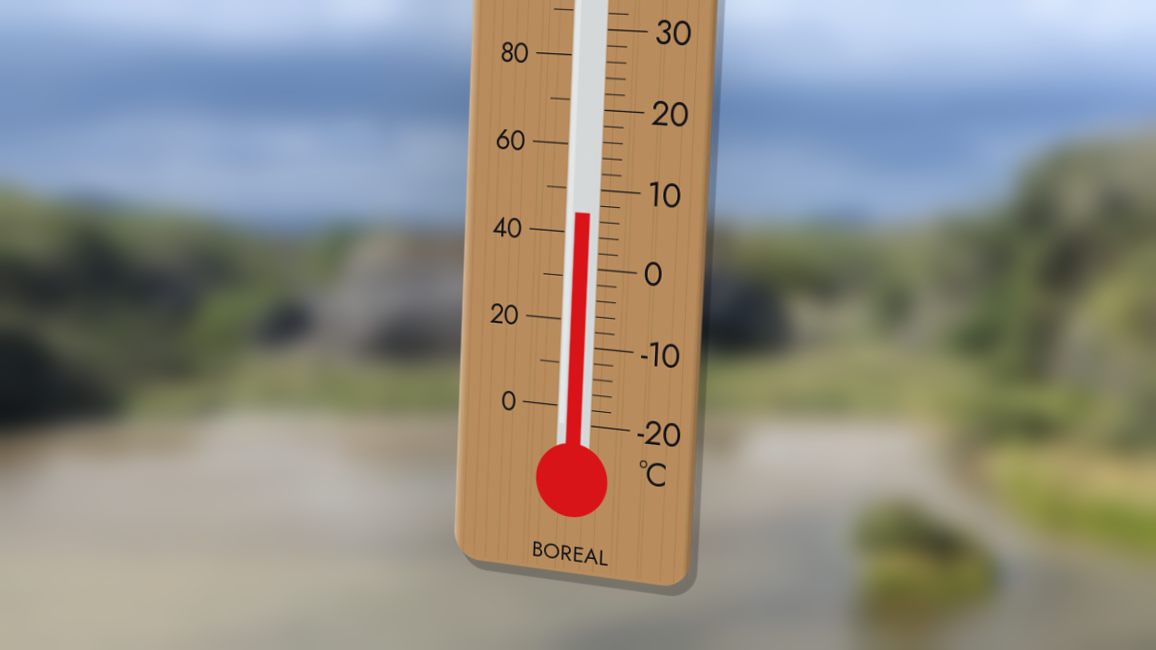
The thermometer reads °C 7
